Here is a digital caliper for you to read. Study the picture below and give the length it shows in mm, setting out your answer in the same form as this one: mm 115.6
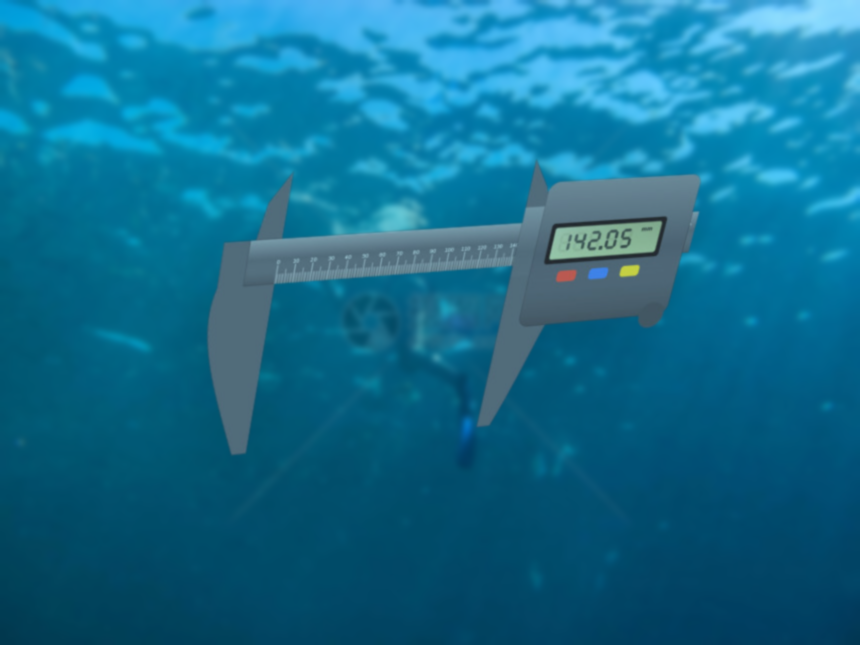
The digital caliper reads mm 142.05
